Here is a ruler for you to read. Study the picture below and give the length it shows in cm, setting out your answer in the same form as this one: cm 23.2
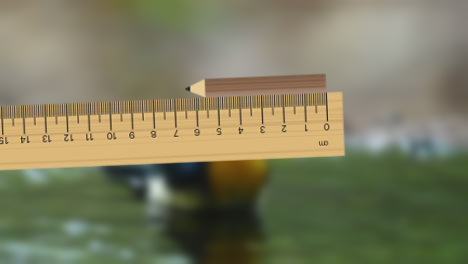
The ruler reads cm 6.5
